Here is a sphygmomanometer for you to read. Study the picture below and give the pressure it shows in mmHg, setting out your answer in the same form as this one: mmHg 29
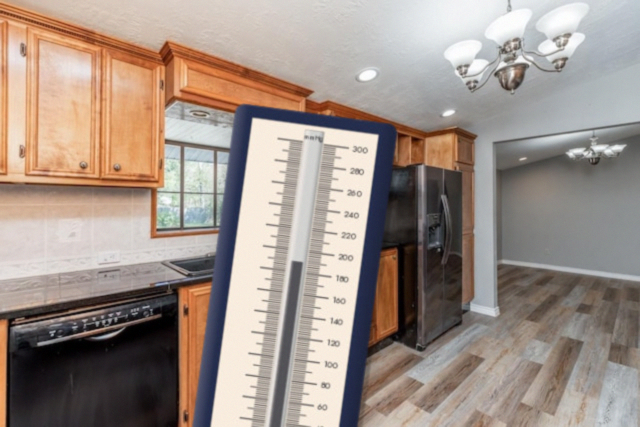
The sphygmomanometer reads mmHg 190
